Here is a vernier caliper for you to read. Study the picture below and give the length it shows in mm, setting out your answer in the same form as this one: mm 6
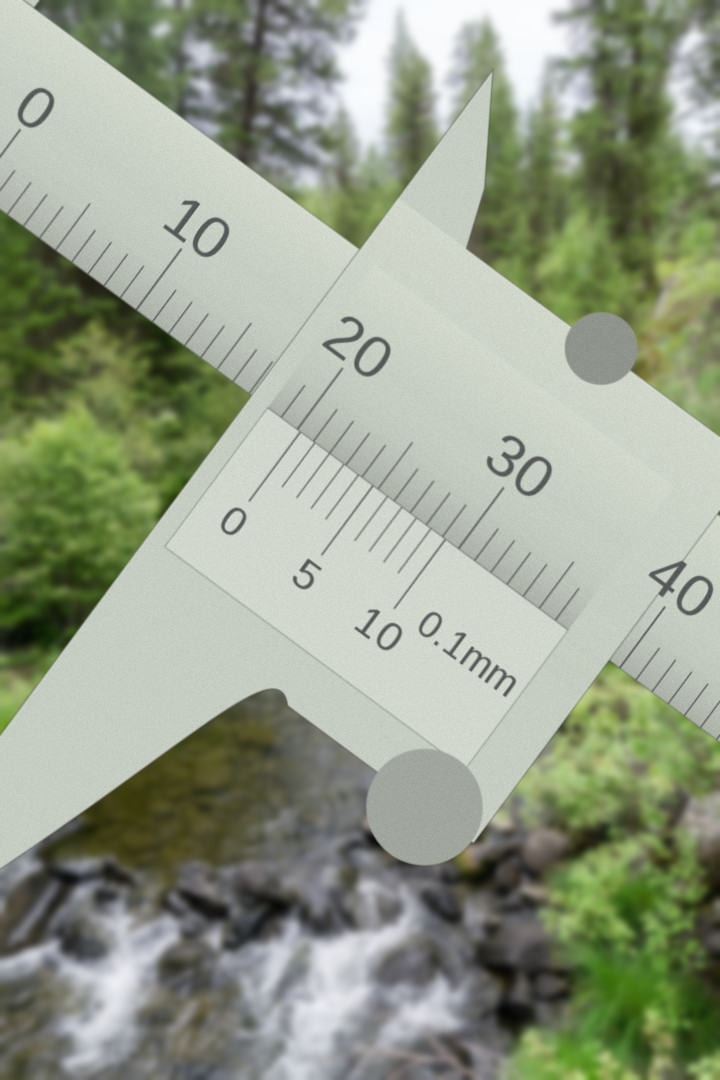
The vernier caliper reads mm 20.2
